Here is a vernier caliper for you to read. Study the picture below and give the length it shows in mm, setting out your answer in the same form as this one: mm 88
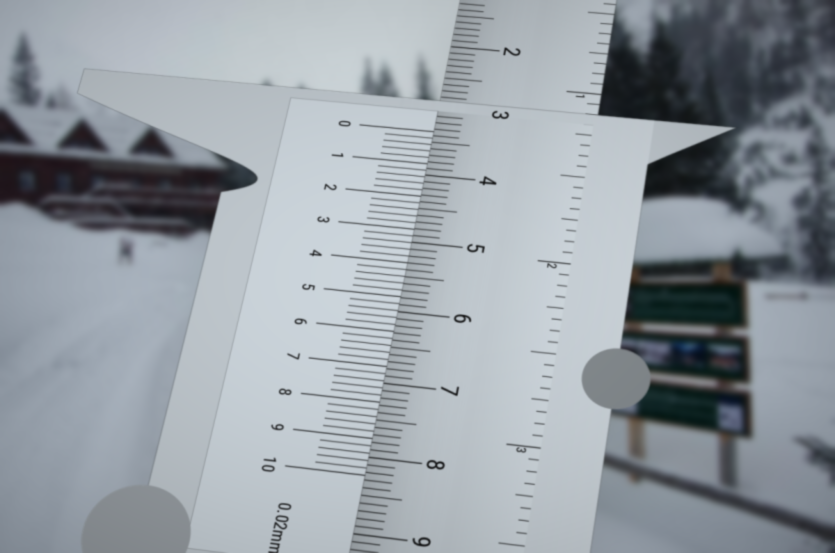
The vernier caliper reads mm 33.4
